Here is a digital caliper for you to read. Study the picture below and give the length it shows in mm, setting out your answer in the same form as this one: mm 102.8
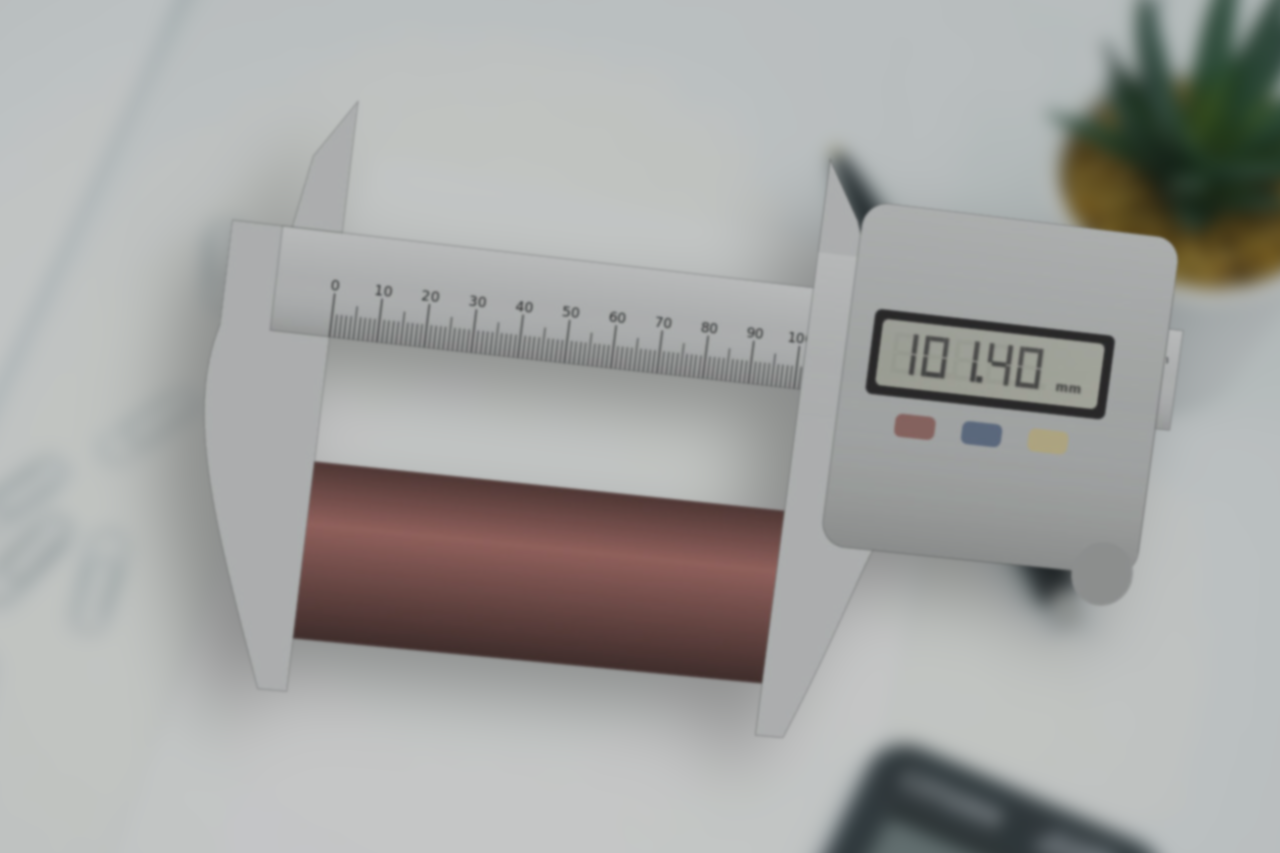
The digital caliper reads mm 101.40
